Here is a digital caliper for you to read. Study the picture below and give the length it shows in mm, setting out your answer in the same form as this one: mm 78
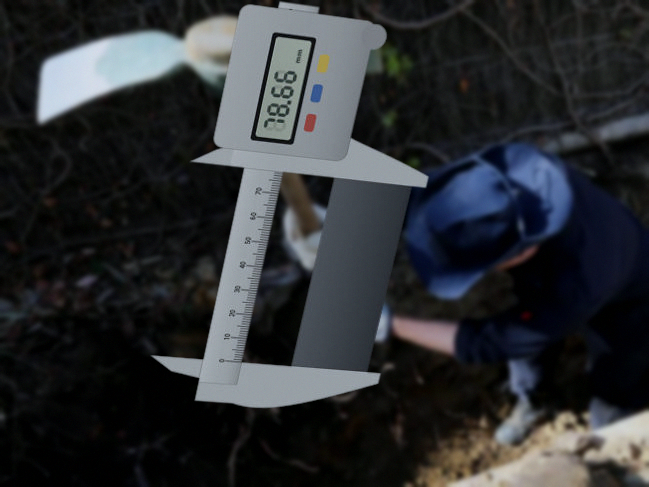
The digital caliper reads mm 78.66
